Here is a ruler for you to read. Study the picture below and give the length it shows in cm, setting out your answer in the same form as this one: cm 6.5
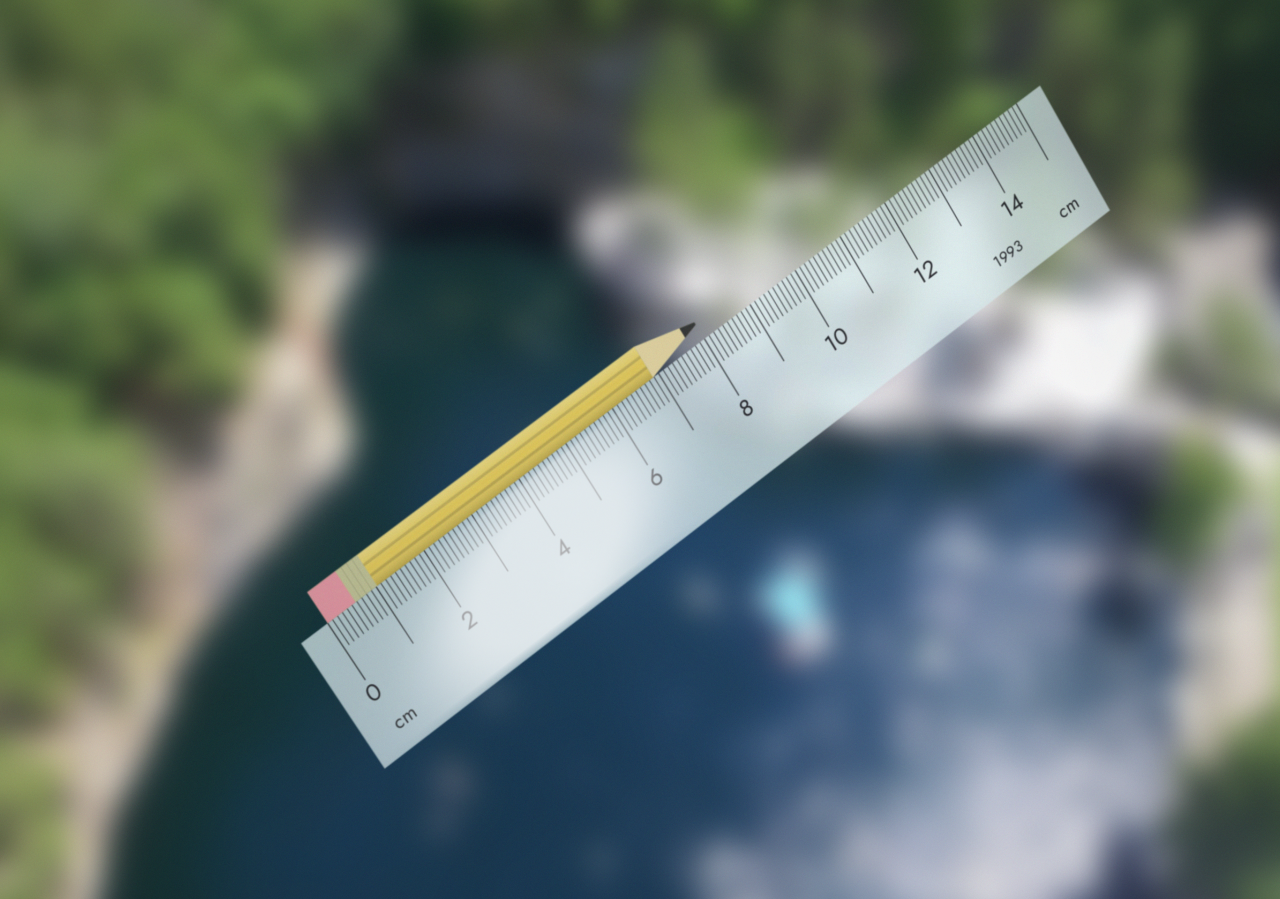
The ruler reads cm 8
